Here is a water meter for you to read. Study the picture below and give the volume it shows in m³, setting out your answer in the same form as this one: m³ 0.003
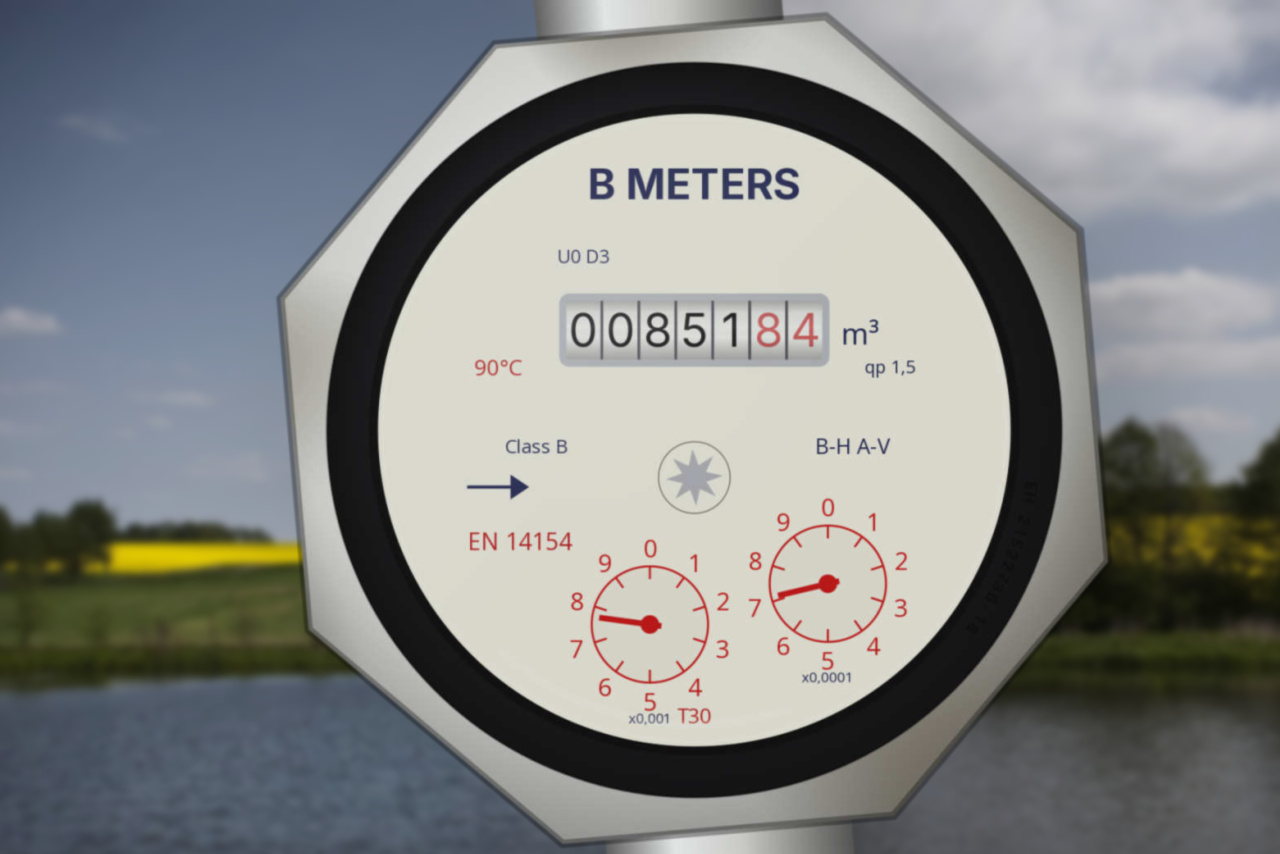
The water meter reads m³ 851.8477
